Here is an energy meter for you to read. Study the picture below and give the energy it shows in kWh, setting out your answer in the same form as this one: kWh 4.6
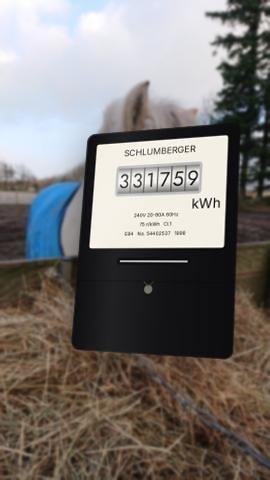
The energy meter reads kWh 331759
